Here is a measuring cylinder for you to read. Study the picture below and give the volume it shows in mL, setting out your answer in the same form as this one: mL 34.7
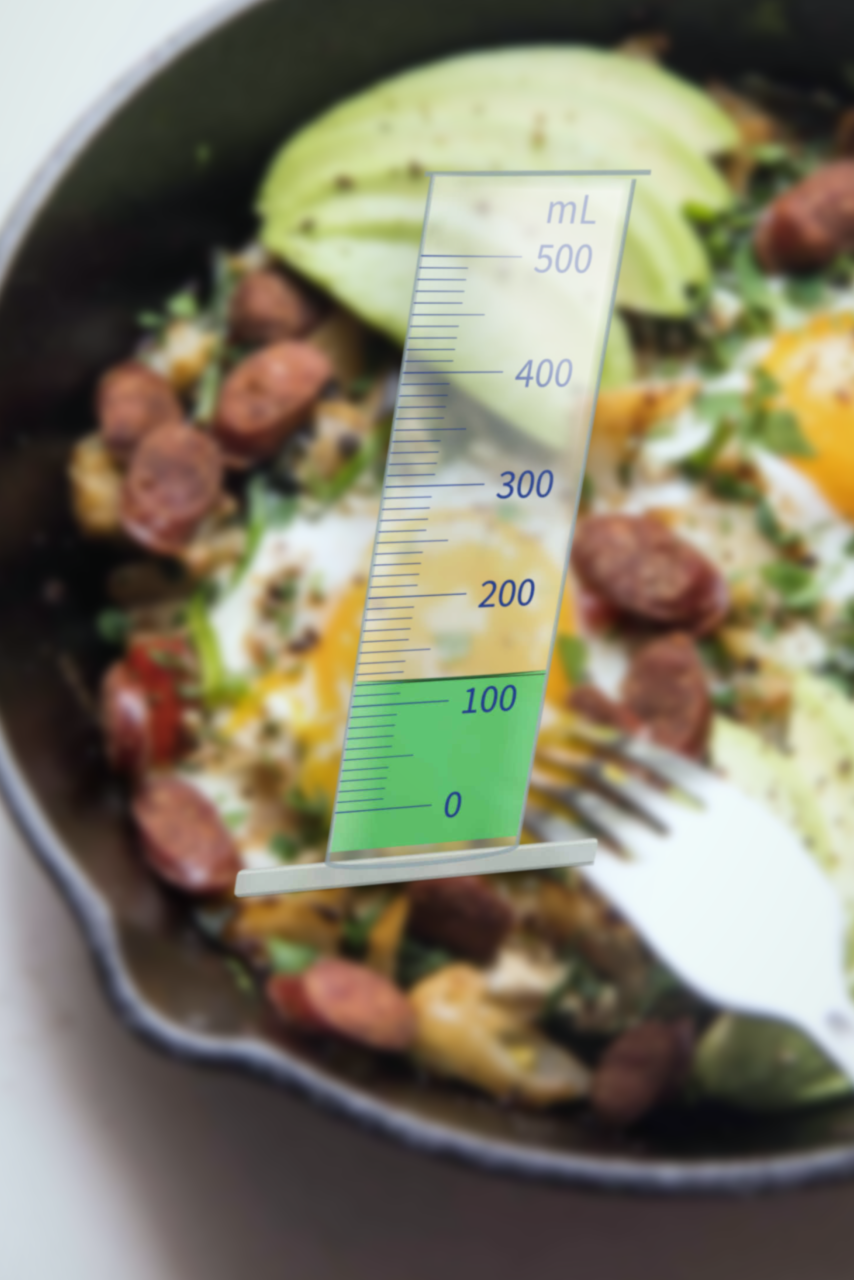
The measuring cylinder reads mL 120
